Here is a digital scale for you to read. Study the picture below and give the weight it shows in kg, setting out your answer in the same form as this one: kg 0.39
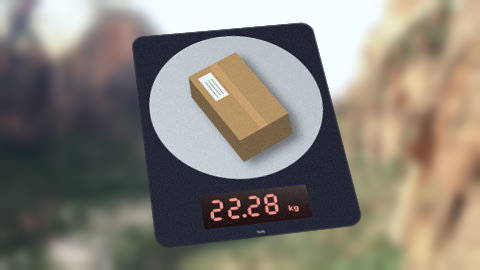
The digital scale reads kg 22.28
